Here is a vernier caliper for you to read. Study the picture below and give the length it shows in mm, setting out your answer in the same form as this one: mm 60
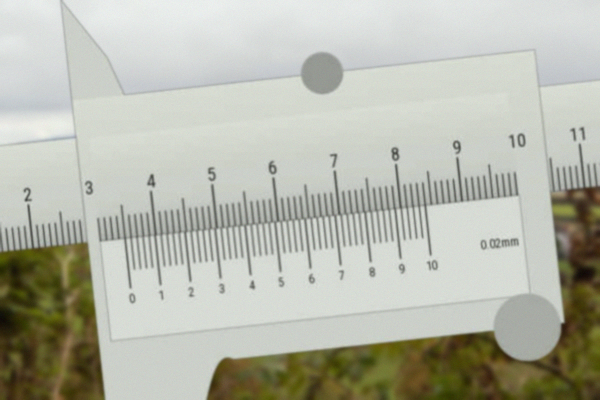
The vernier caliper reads mm 35.0
